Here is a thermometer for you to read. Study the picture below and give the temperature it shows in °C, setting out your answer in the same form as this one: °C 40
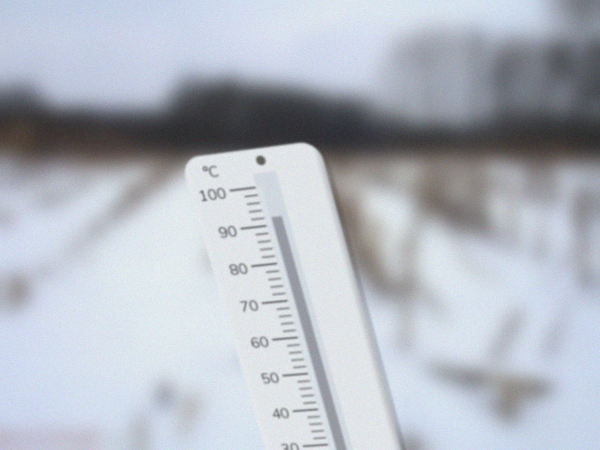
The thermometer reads °C 92
